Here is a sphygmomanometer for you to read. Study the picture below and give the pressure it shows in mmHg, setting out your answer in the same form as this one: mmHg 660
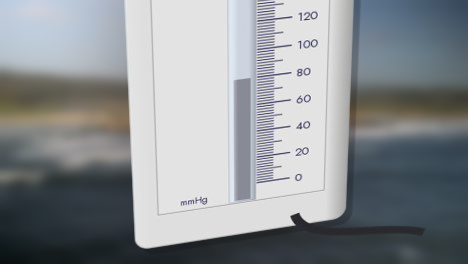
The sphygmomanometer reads mmHg 80
